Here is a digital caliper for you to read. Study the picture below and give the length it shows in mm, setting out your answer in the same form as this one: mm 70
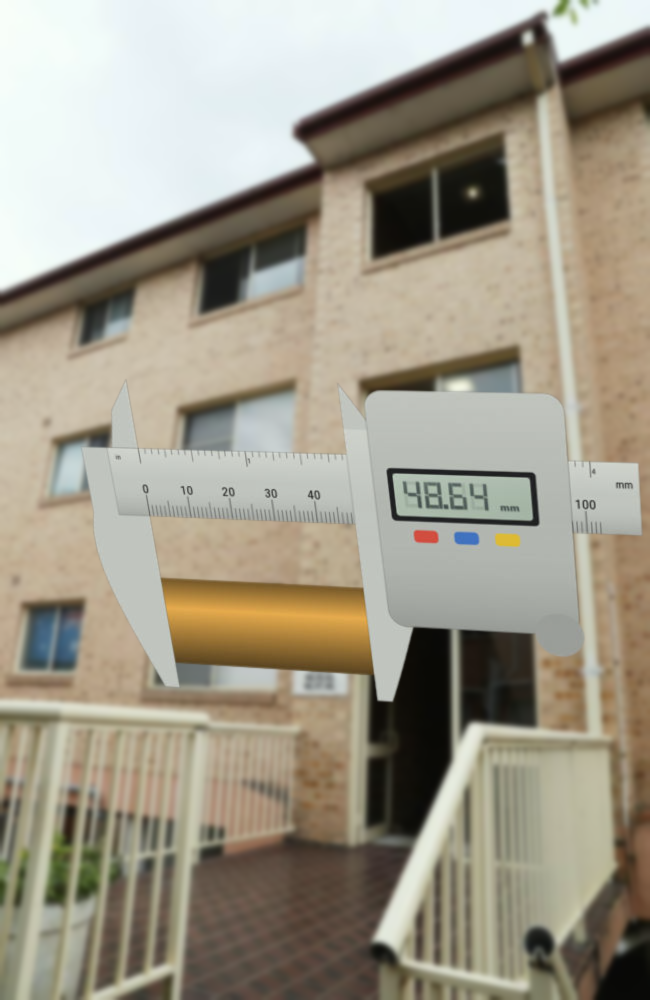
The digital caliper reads mm 48.64
